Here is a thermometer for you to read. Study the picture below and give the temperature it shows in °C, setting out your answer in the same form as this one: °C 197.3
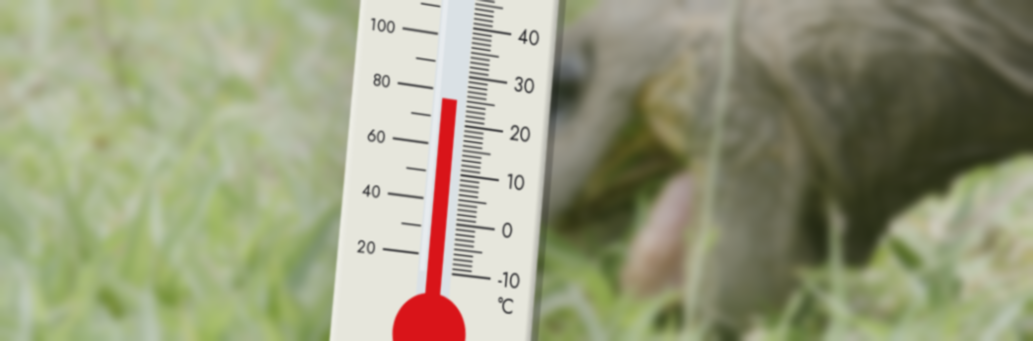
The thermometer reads °C 25
